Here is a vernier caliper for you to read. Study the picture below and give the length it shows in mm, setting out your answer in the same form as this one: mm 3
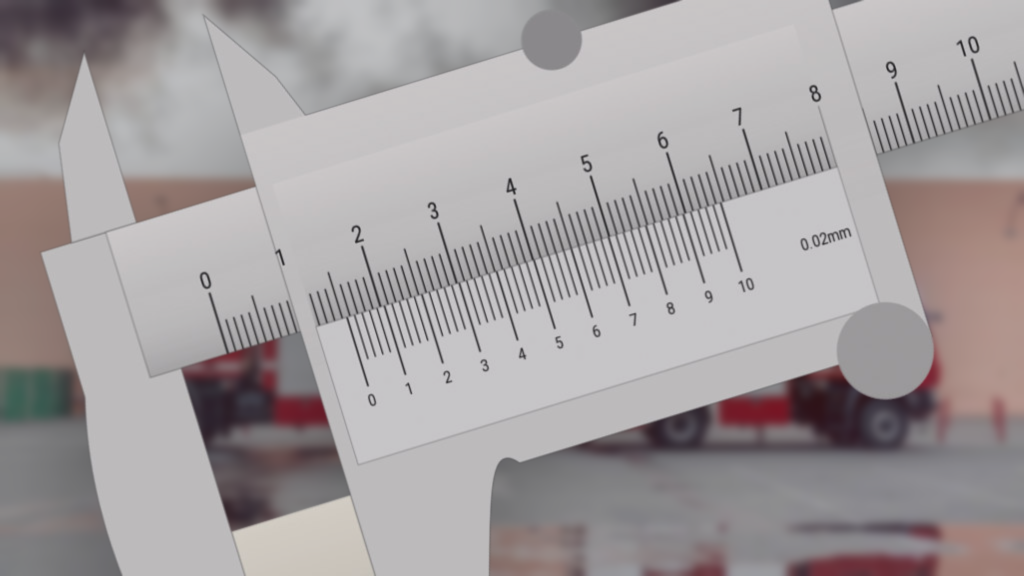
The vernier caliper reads mm 15.6
